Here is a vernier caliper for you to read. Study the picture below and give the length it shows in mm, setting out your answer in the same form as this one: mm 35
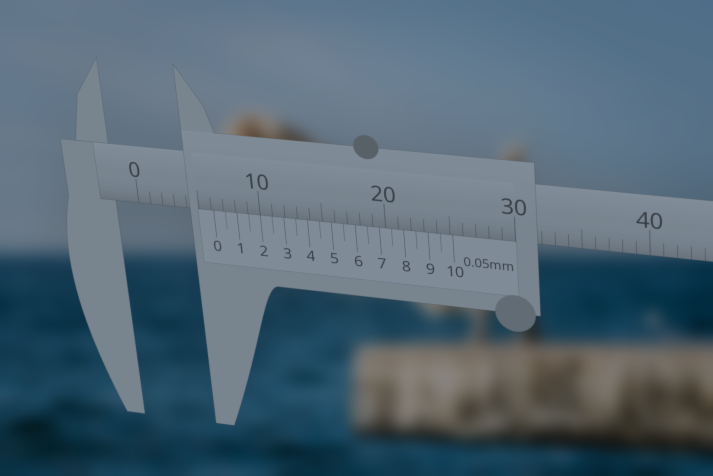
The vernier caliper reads mm 6.2
